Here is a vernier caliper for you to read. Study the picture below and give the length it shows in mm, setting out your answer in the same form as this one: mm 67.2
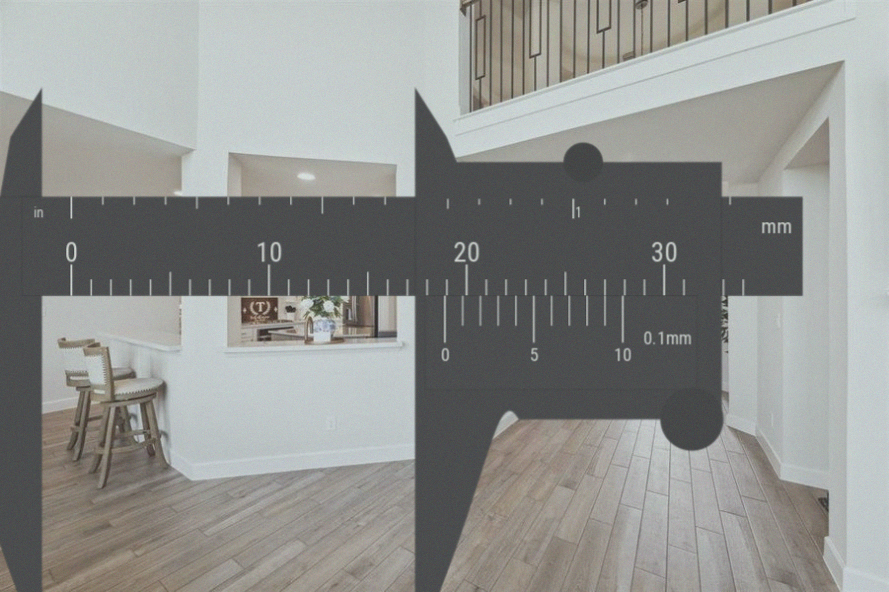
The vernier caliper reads mm 18.9
